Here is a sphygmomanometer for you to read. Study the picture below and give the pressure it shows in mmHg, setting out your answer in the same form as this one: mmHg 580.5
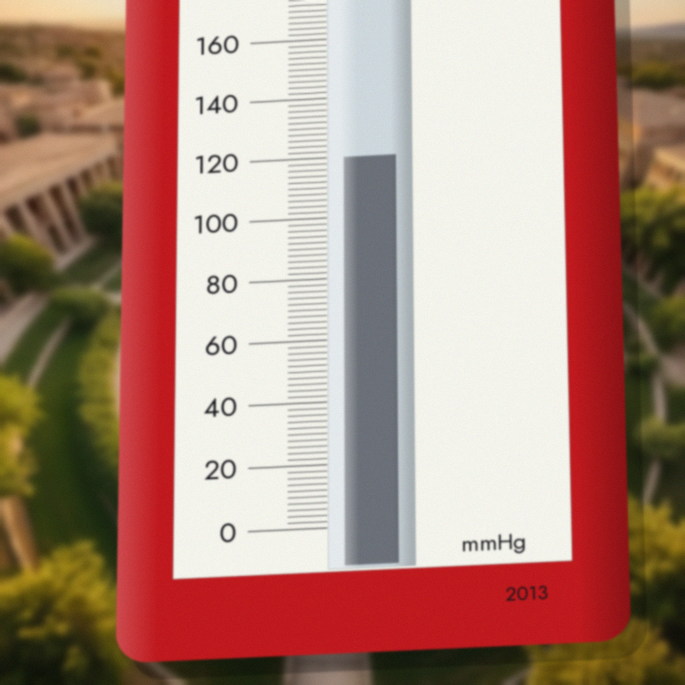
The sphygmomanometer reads mmHg 120
